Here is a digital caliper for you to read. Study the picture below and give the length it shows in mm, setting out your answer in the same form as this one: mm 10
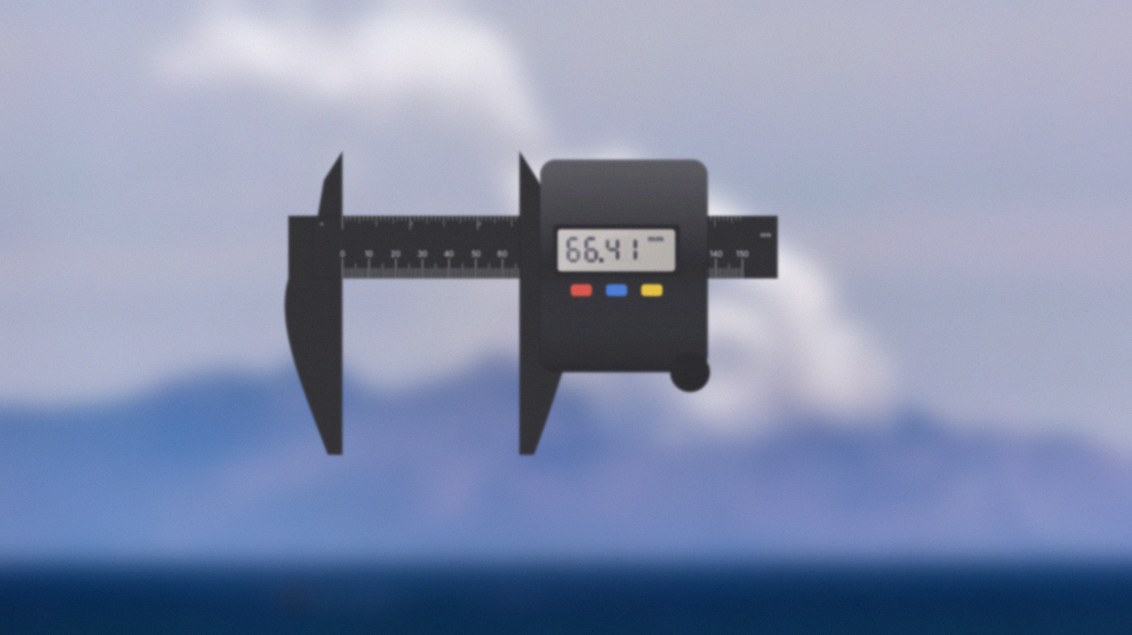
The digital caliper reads mm 66.41
